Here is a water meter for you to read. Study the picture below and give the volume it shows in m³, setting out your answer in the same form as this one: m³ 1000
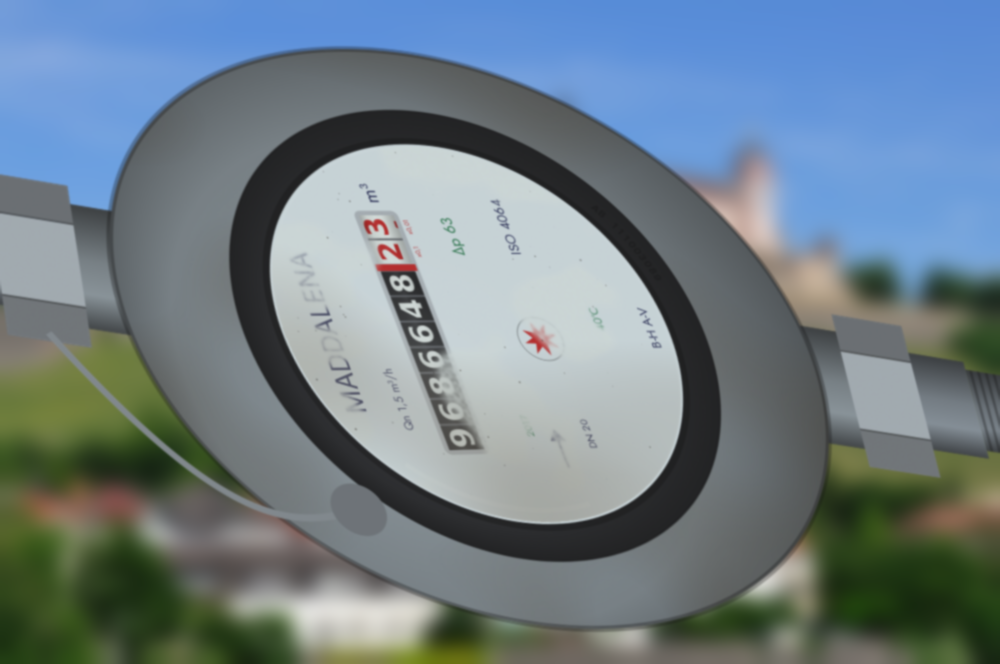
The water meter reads m³ 9686648.23
